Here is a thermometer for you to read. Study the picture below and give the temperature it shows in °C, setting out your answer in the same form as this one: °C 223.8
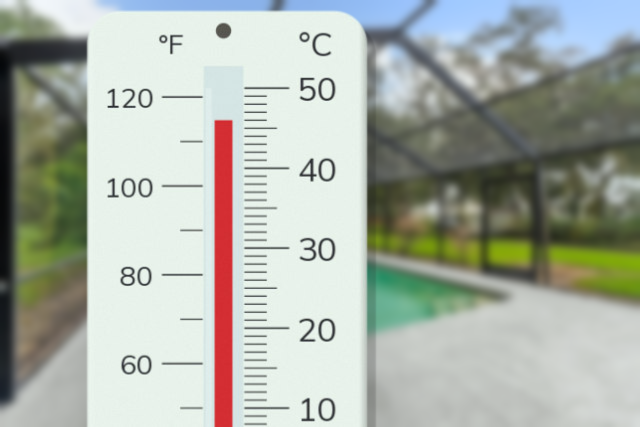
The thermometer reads °C 46
